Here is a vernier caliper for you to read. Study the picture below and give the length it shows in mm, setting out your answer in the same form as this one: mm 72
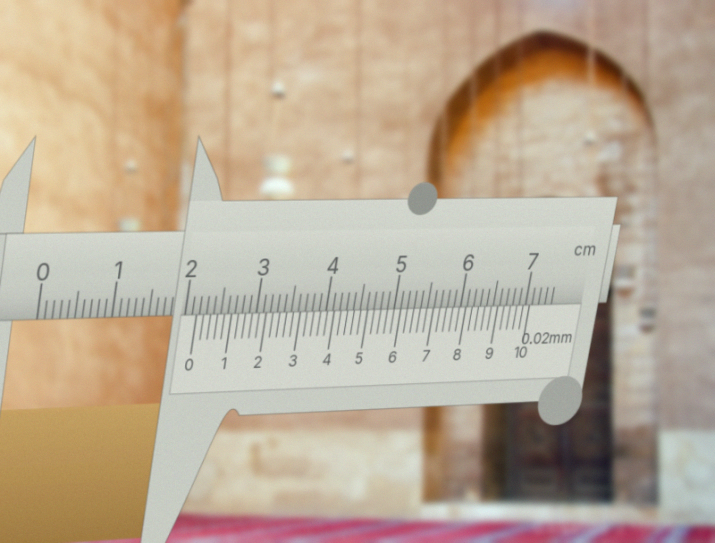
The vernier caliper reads mm 21.6
